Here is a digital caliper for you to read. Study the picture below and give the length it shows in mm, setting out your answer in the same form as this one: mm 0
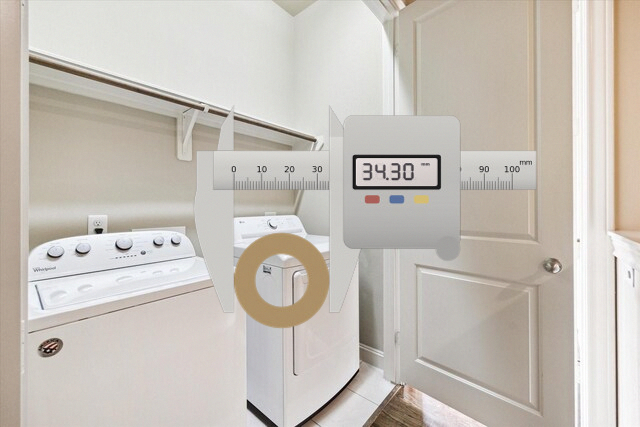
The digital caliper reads mm 34.30
